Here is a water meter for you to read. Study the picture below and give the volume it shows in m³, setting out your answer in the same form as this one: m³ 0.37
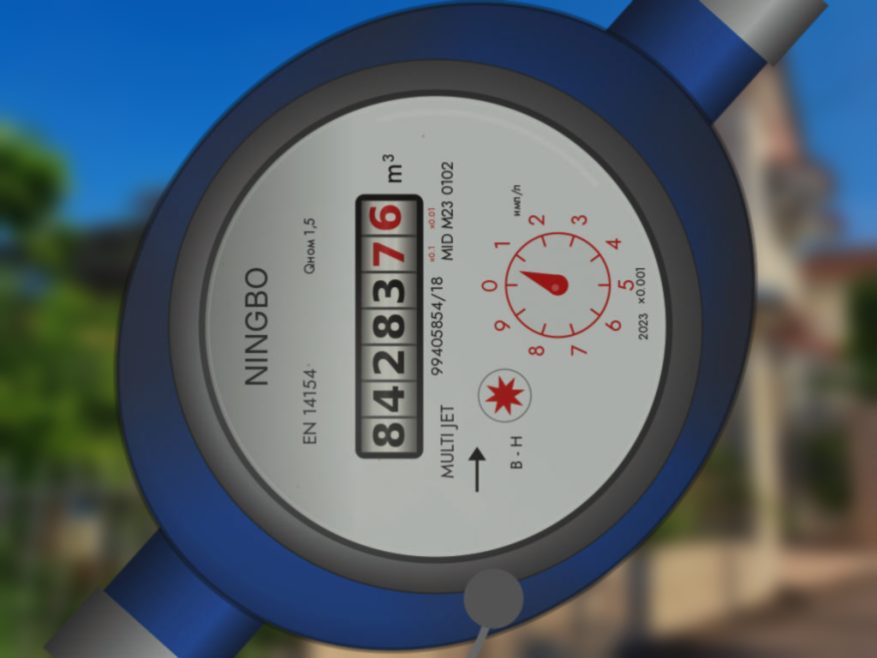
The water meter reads m³ 84283.760
